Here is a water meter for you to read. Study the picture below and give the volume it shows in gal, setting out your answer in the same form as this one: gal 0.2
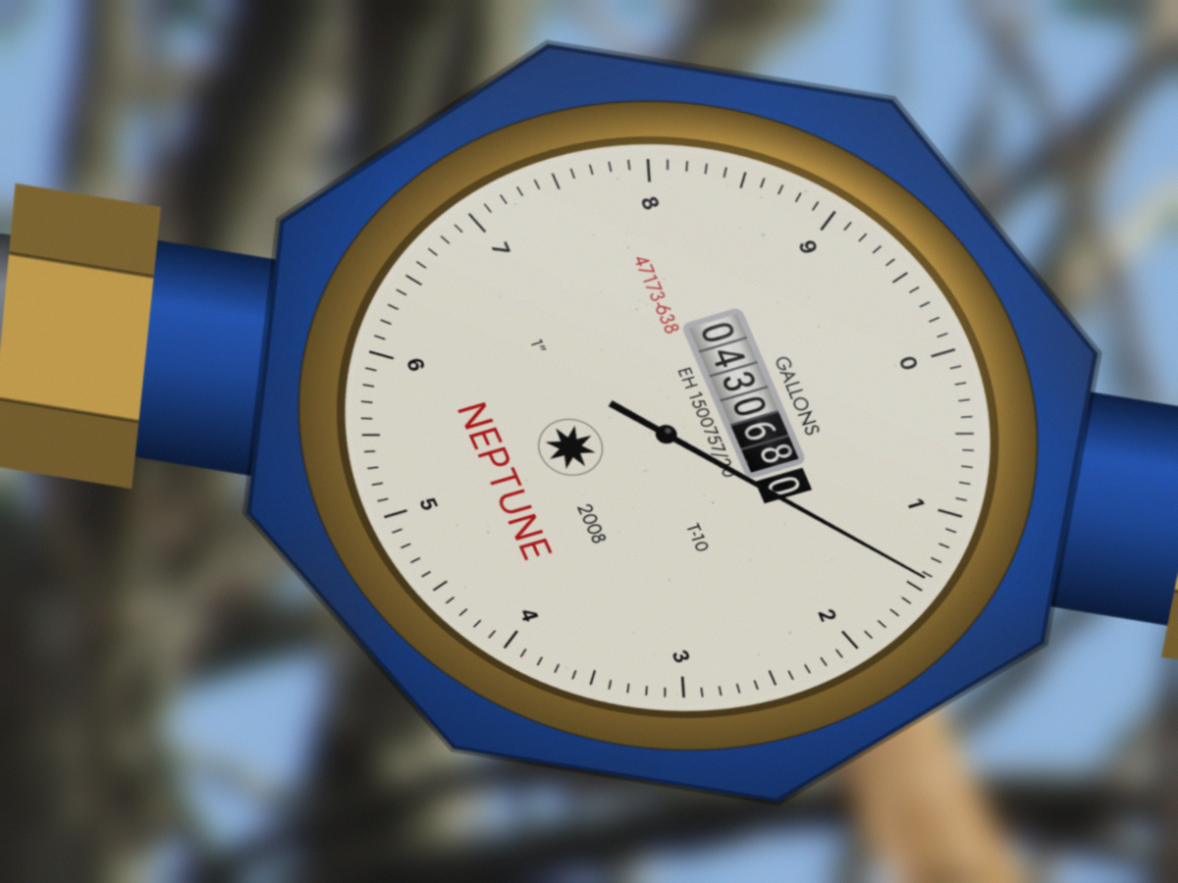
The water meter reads gal 430681.4
